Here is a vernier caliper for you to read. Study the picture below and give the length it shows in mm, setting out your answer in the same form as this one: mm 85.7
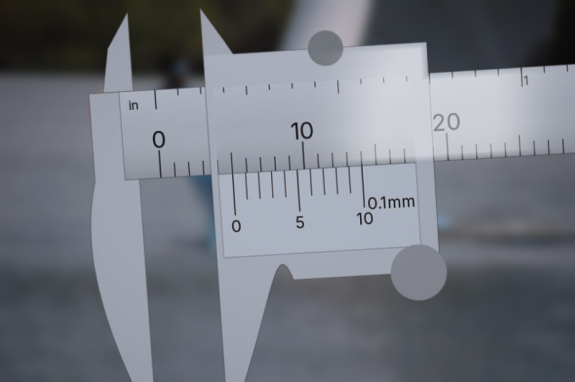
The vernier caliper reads mm 5.0
